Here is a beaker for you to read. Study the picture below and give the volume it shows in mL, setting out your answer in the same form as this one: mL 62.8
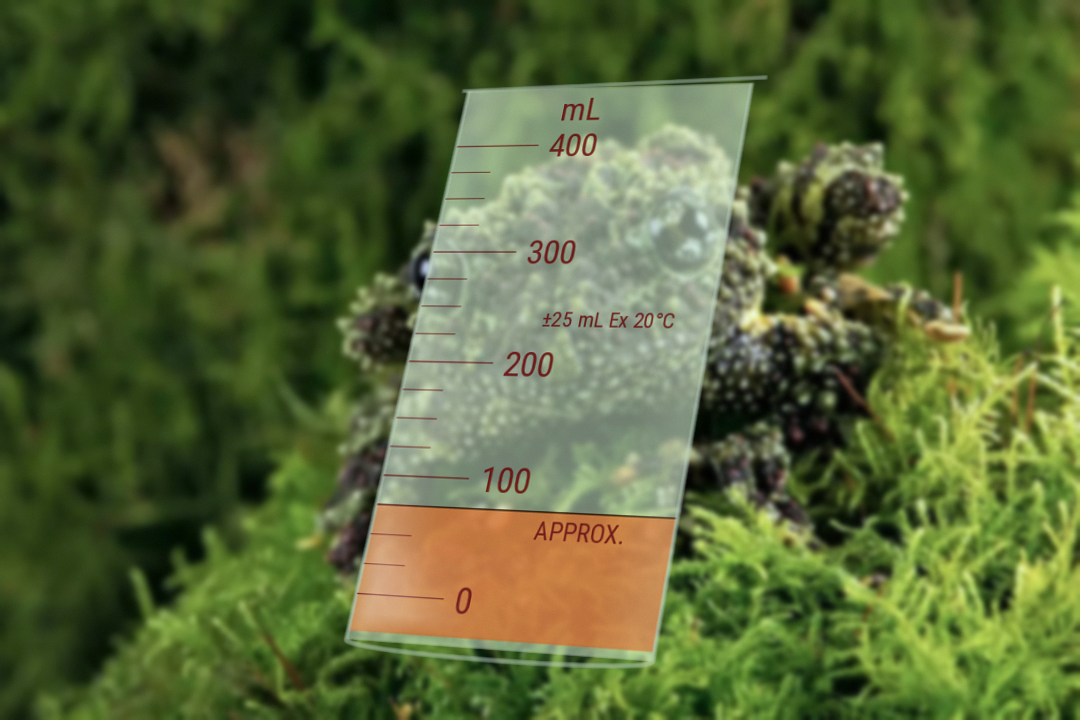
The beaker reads mL 75
